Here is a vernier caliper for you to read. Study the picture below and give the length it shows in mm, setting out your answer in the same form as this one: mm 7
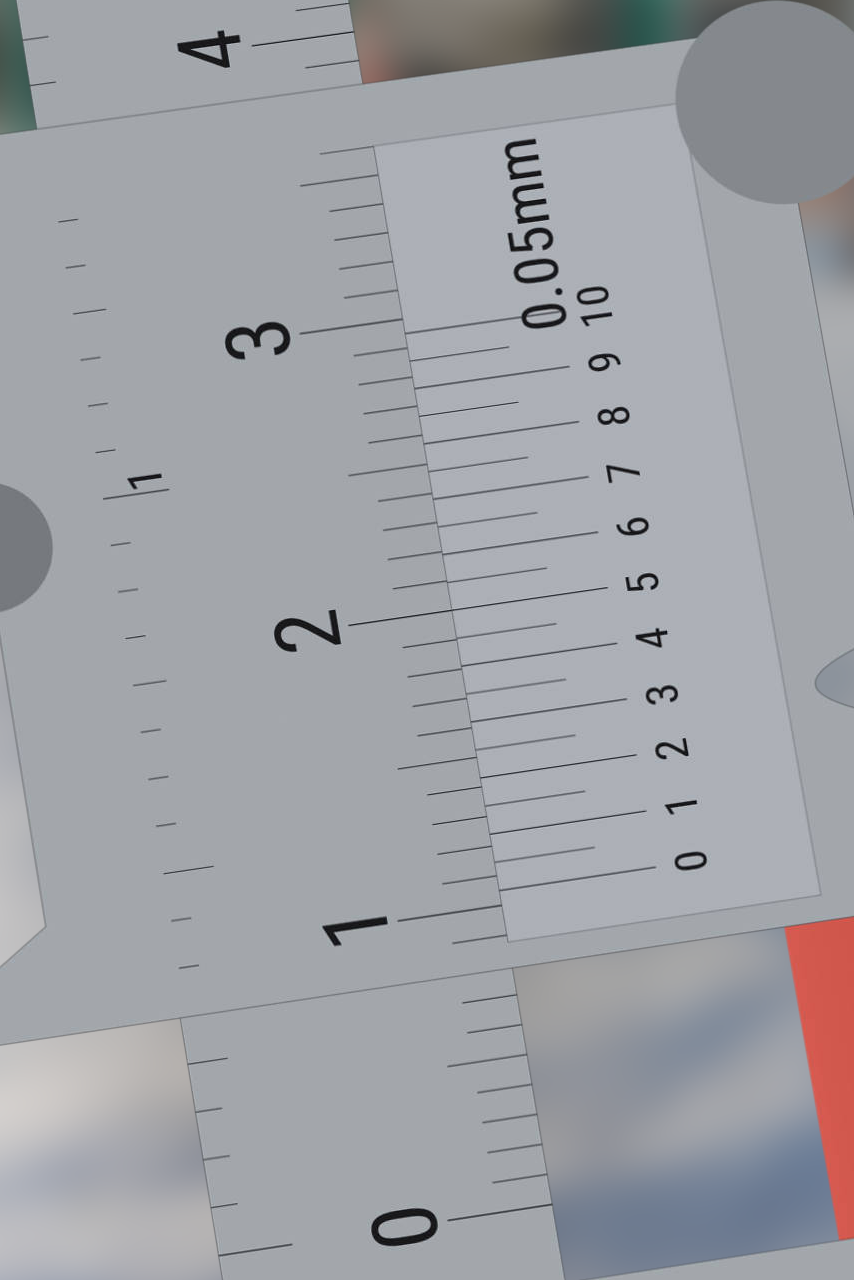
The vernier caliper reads mm 10.50
